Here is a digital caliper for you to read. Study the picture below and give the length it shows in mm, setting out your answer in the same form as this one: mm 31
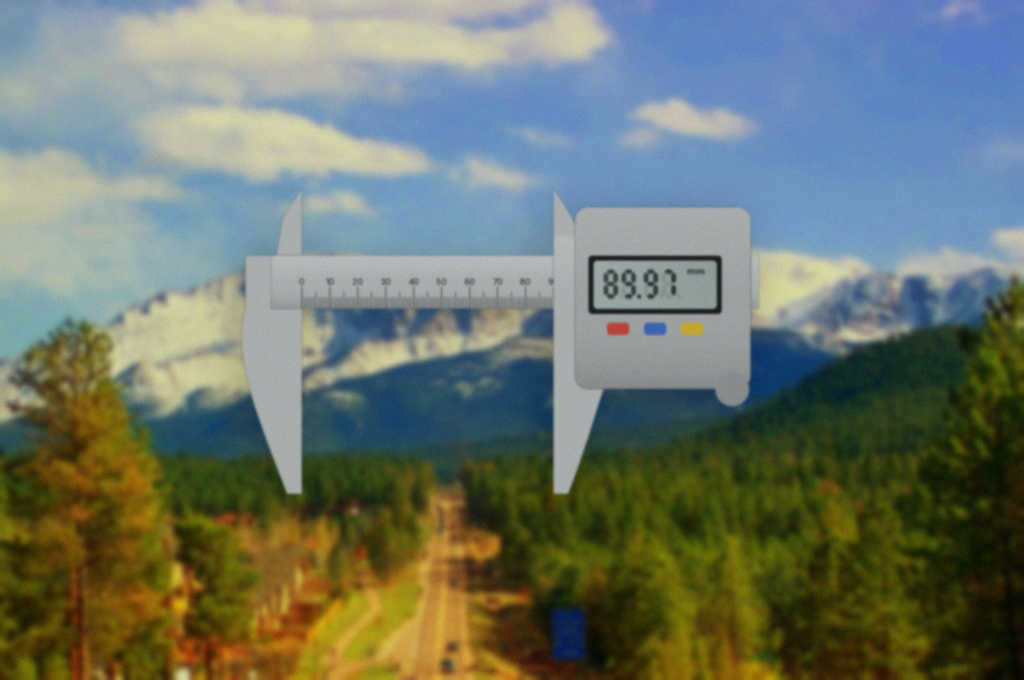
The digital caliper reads mm 89.97
